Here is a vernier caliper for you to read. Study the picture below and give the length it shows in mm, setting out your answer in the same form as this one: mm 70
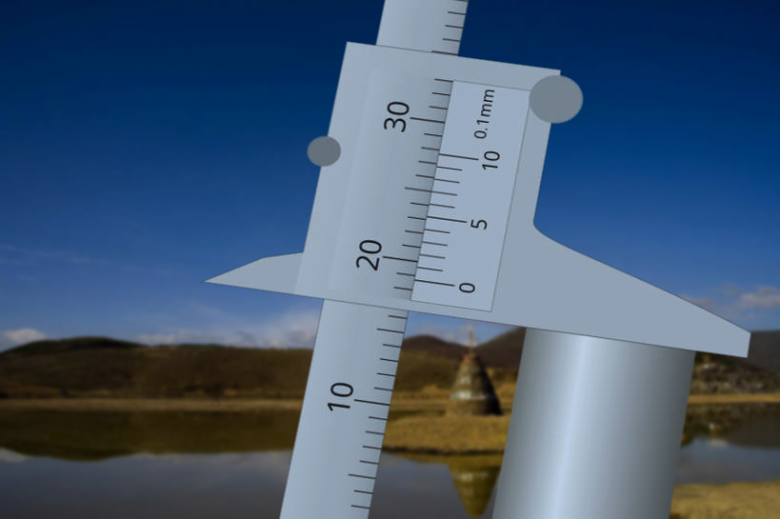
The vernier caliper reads mm 18.7
